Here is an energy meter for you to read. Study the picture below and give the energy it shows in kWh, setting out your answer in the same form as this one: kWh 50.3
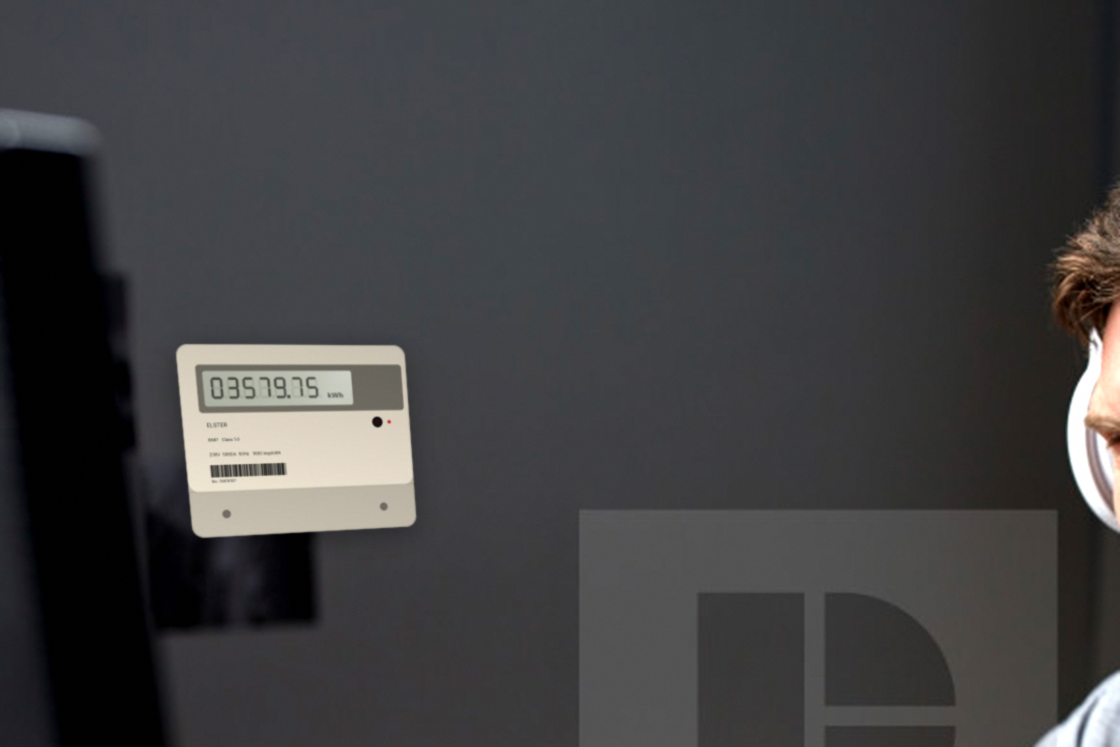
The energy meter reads kWh 3579.75
